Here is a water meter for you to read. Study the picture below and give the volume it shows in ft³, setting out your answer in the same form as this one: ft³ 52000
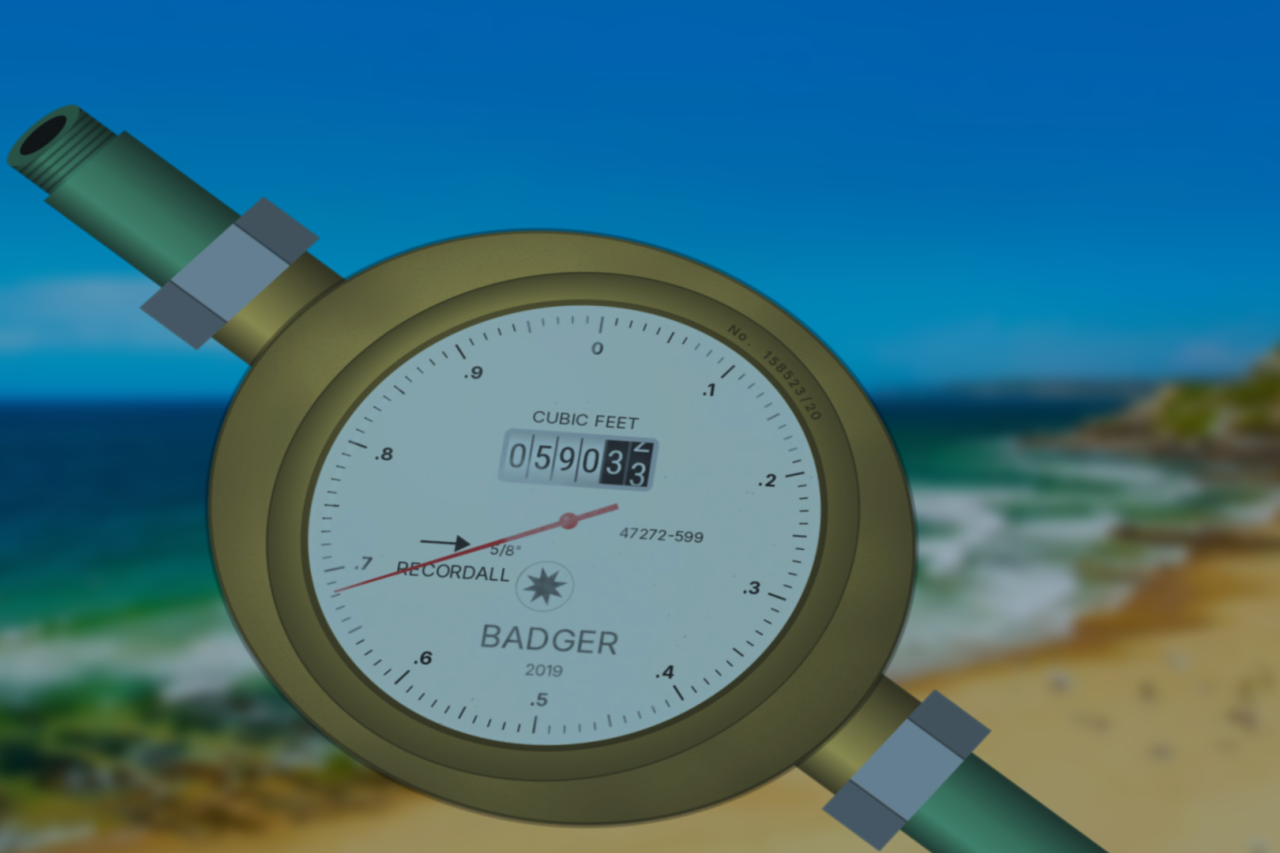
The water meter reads ft³ 59032.68
